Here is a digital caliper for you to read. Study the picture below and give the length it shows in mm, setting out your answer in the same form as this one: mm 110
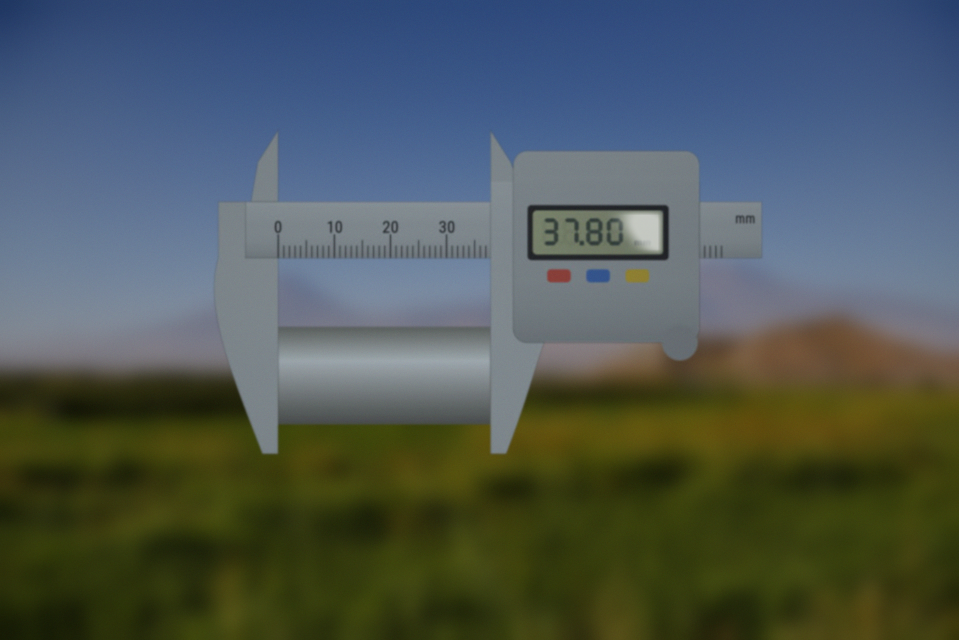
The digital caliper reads mm 37.80
